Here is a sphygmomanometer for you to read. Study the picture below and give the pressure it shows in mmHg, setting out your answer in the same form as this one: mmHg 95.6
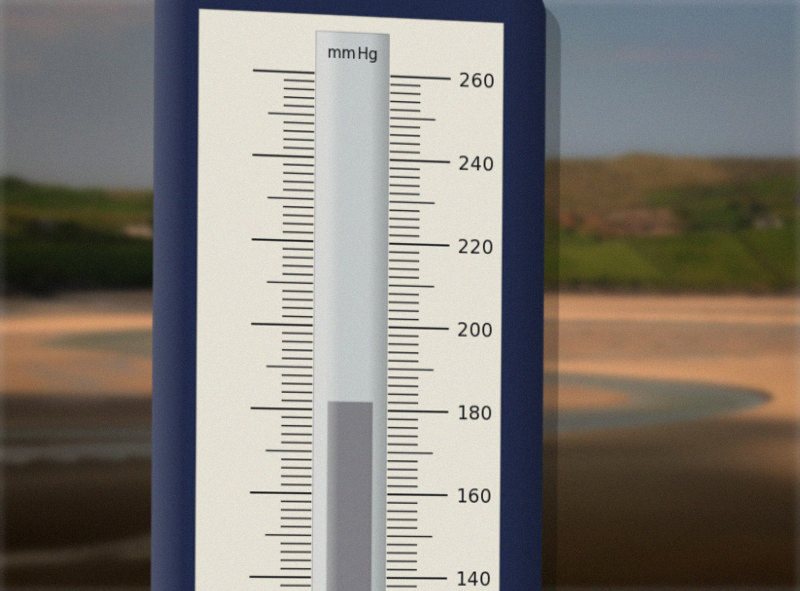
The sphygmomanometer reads mmHg 182
